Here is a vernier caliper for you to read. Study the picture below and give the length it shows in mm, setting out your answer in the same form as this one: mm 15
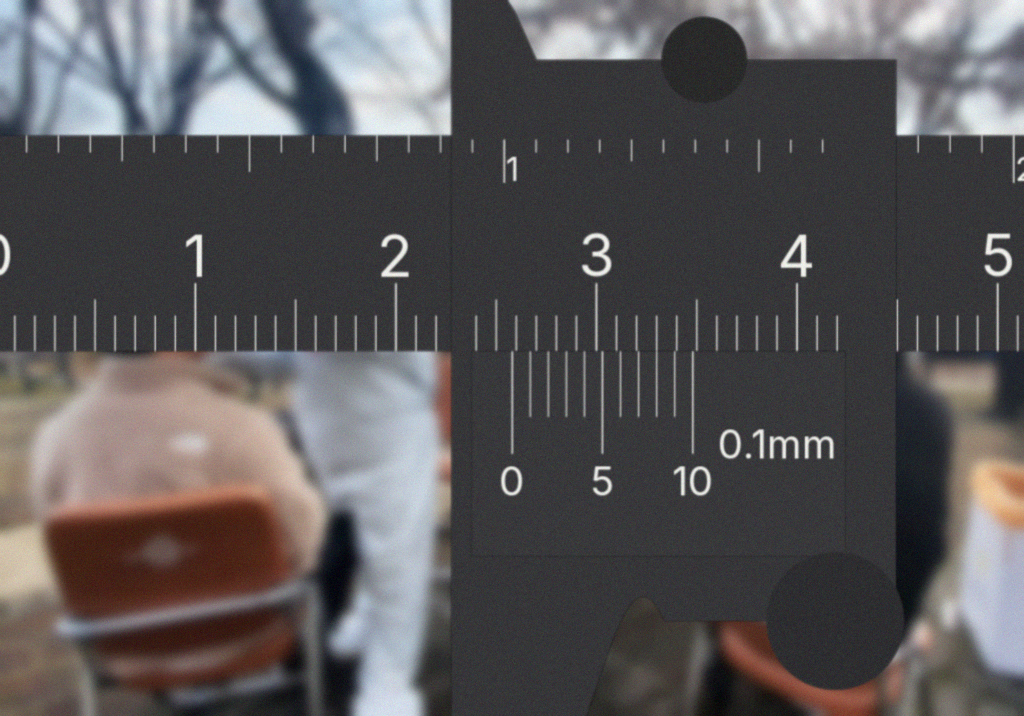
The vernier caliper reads mm 25.8
